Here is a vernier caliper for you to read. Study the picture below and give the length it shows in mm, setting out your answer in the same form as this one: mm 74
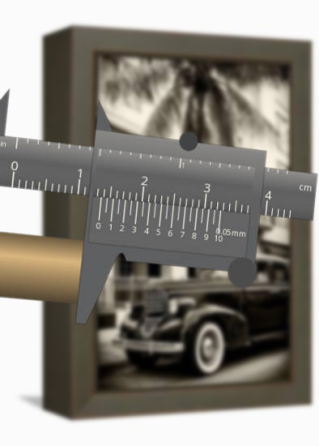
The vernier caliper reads mm 13.6
